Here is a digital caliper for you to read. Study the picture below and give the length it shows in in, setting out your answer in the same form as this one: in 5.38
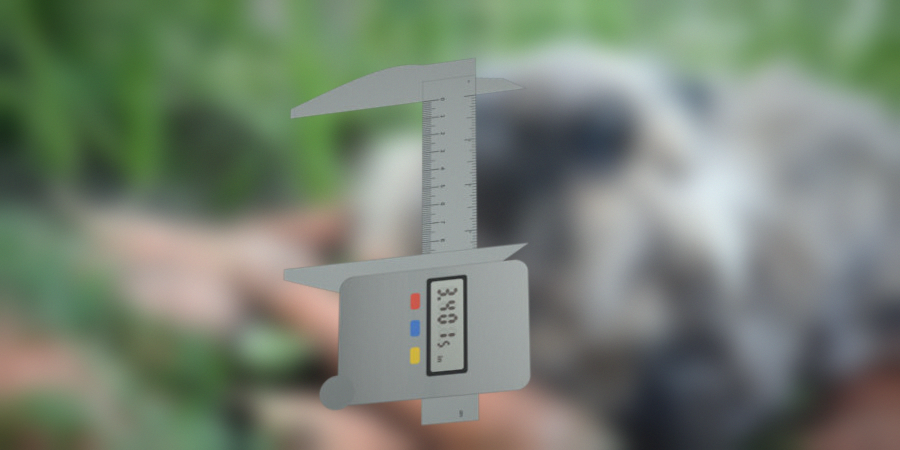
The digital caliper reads in 3.4015
